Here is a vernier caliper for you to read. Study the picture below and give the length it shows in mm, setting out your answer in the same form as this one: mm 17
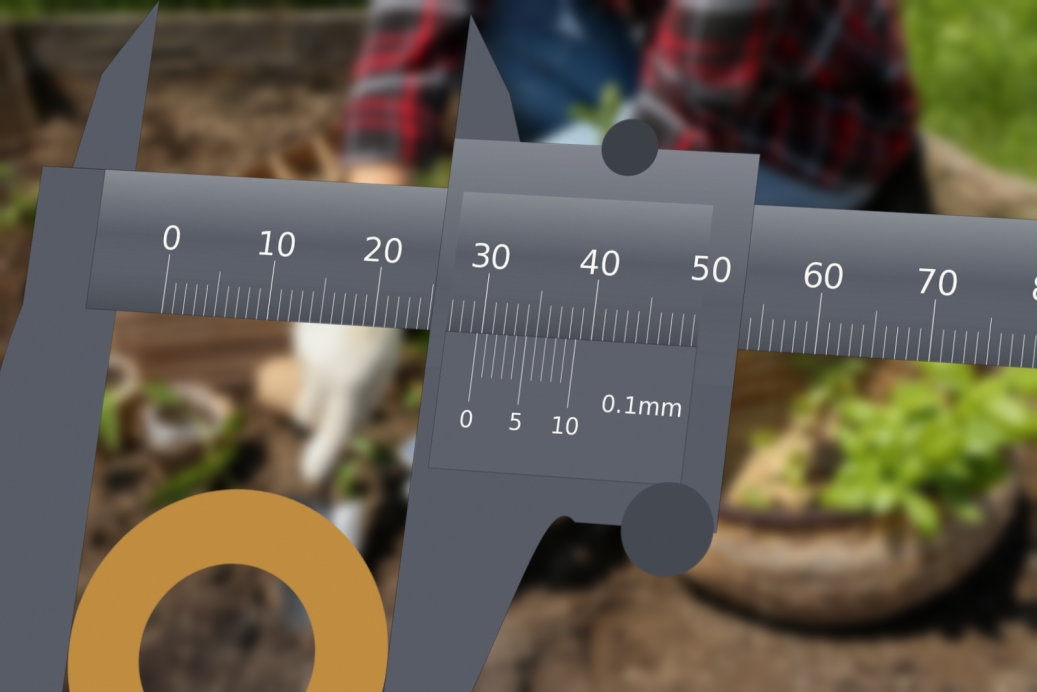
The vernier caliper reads mm 29.6
